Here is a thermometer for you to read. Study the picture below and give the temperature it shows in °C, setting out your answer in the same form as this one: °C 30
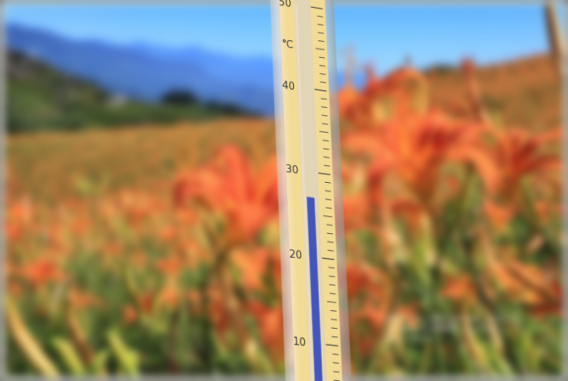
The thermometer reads °C 27
